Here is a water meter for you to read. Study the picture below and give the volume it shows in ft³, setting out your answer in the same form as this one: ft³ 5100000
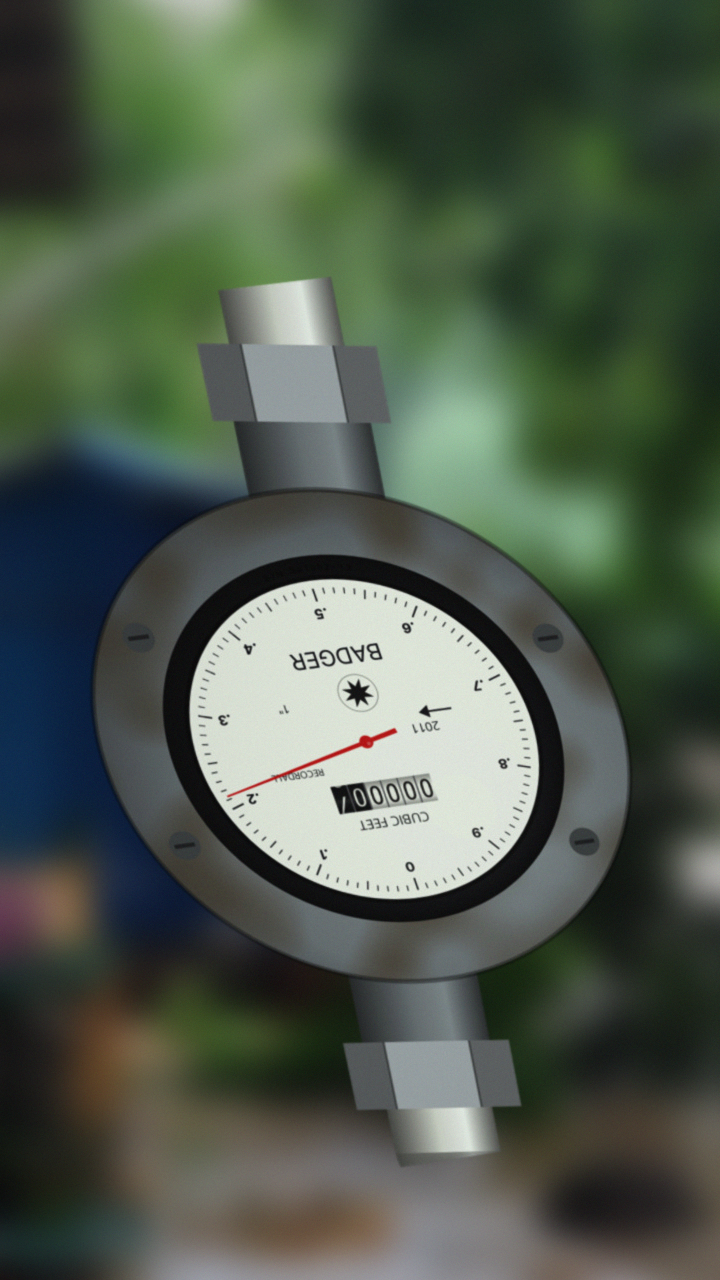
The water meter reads ft³ 7.21
